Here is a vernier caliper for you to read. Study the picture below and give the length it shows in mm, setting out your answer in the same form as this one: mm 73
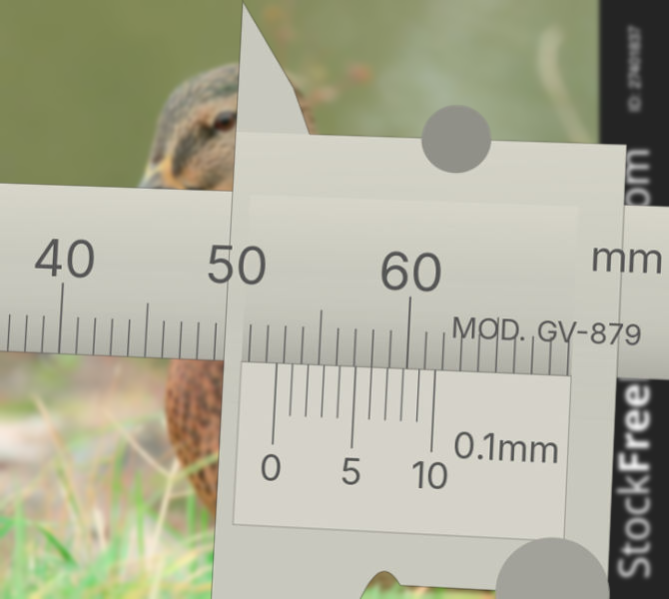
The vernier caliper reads mm 52.6
